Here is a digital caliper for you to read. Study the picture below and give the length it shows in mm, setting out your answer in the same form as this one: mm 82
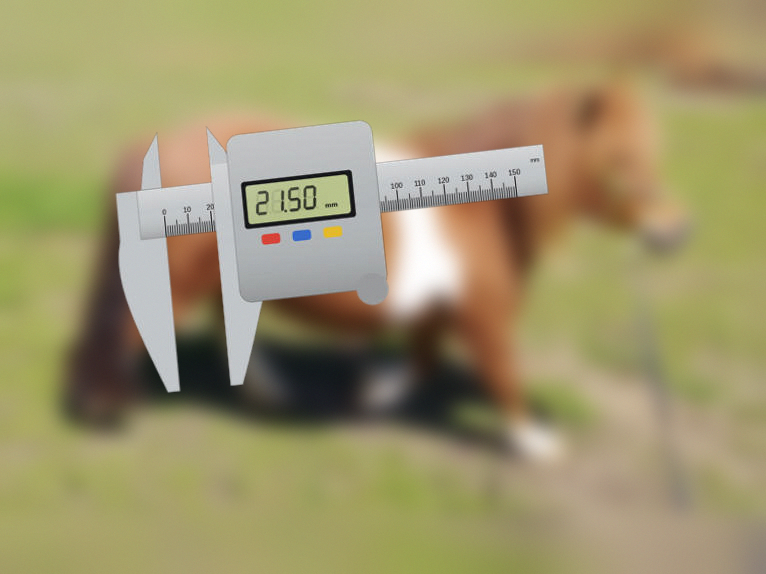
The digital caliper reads mm 21.50
